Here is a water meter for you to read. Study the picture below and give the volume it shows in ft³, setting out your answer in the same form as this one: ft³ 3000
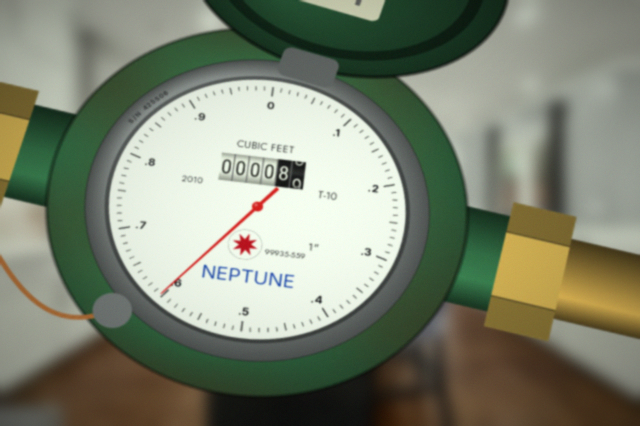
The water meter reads ft³ 88.60
